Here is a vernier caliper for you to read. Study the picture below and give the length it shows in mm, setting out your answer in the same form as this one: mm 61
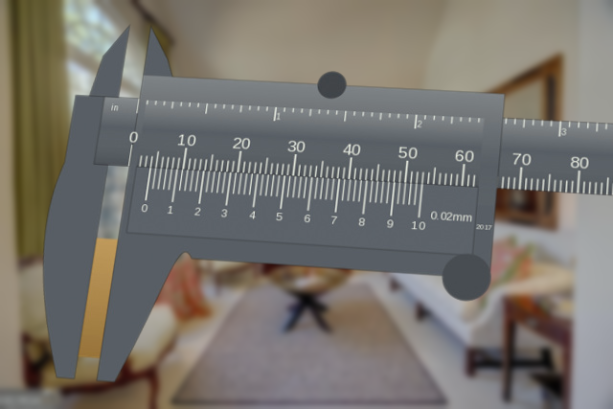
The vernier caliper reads mm 4.0
